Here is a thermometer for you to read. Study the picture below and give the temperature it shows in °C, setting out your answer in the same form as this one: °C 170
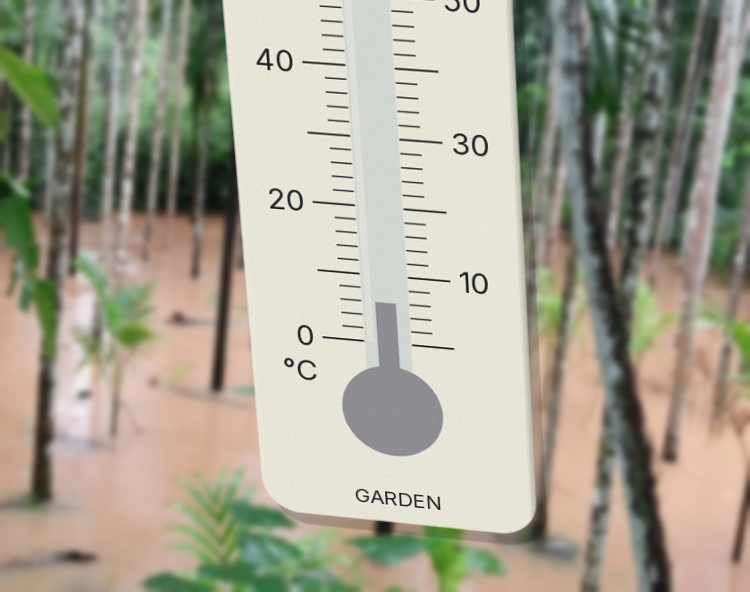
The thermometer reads °C 6
